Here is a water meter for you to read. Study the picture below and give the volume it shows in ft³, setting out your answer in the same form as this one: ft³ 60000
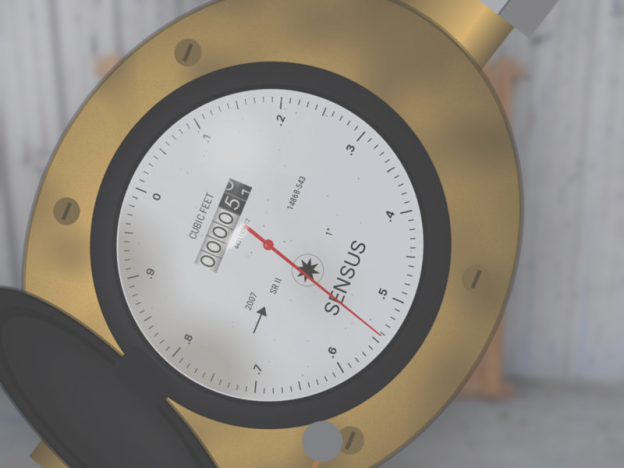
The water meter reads ft³ 50.54
